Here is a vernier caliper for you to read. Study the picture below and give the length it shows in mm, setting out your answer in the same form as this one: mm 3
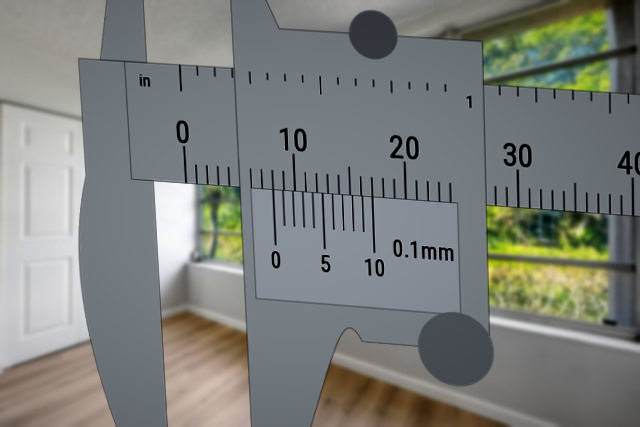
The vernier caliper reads mm 8.0
